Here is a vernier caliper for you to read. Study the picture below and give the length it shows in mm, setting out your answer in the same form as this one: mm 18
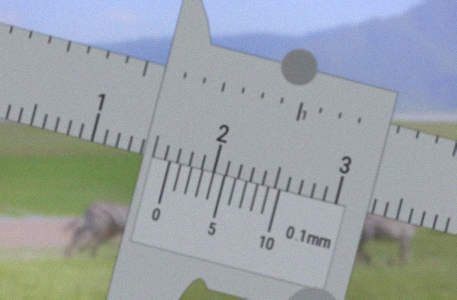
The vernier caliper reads mm 16.4
